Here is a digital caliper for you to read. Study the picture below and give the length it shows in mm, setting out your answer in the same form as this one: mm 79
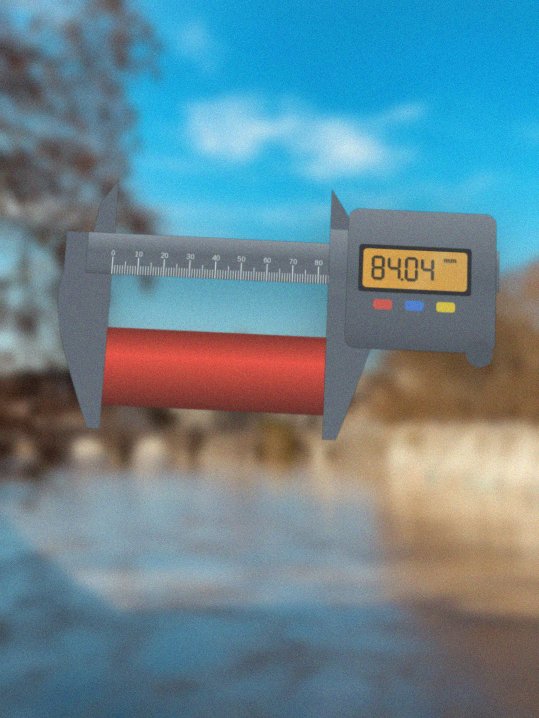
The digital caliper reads mm 84.04
